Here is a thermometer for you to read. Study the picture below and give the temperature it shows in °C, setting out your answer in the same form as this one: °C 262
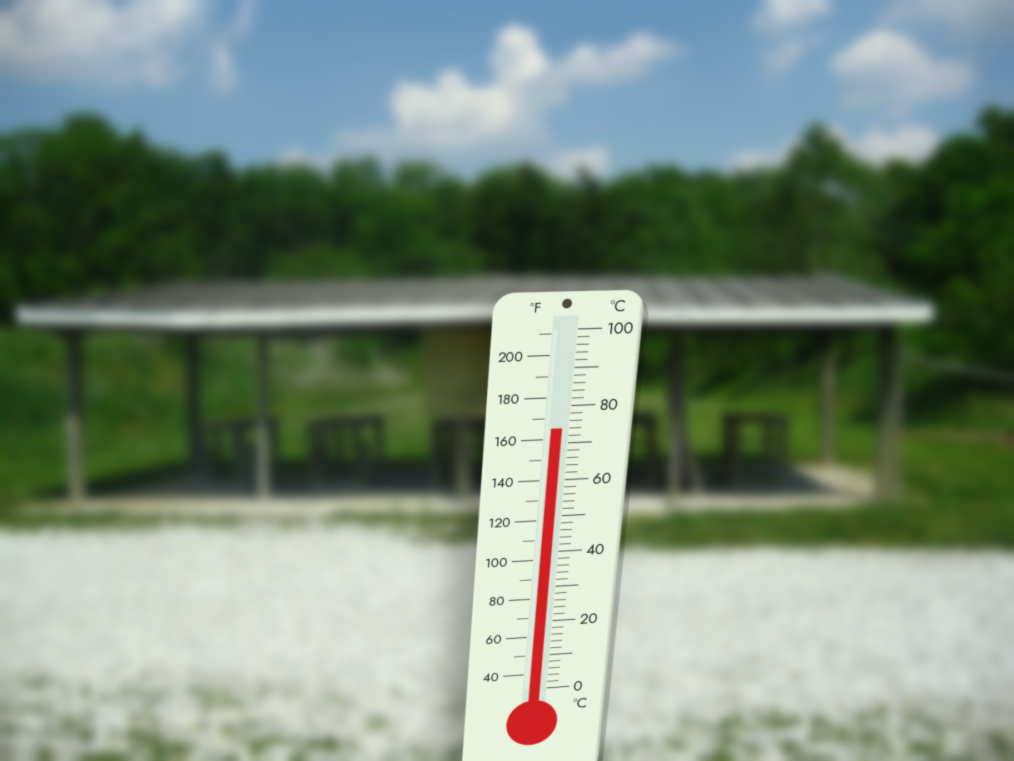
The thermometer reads °C 74
